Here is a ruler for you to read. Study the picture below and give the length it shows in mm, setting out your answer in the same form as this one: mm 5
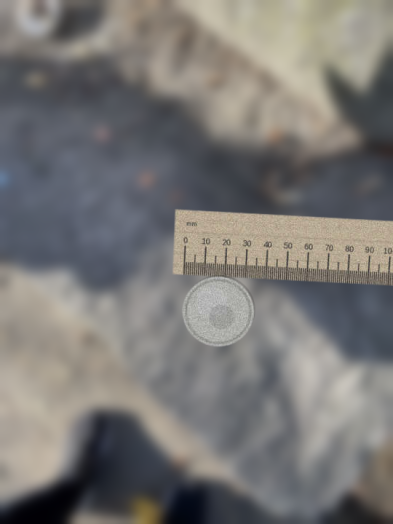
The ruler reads mm 35
